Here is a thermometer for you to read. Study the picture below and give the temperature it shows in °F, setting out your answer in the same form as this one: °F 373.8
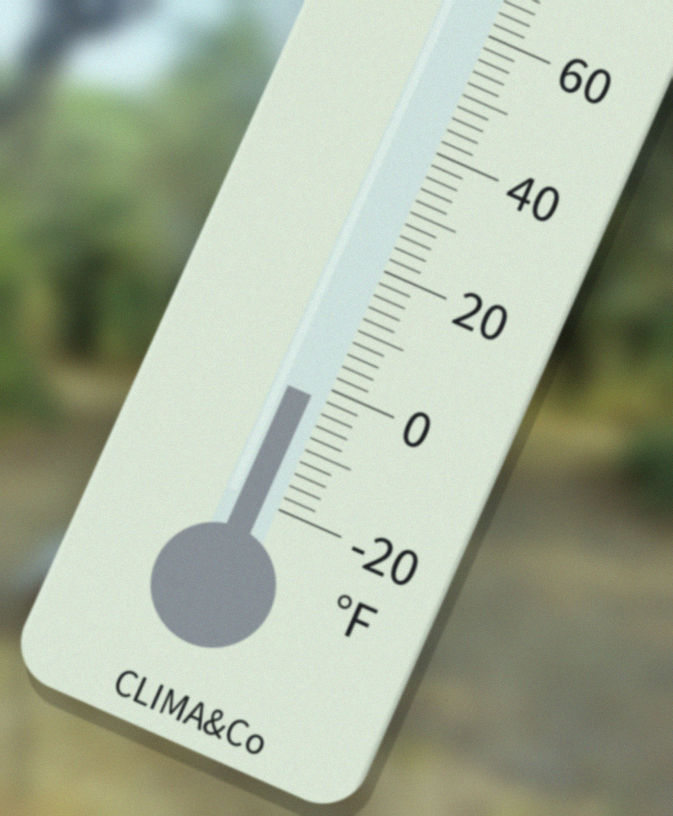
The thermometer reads °F -2
